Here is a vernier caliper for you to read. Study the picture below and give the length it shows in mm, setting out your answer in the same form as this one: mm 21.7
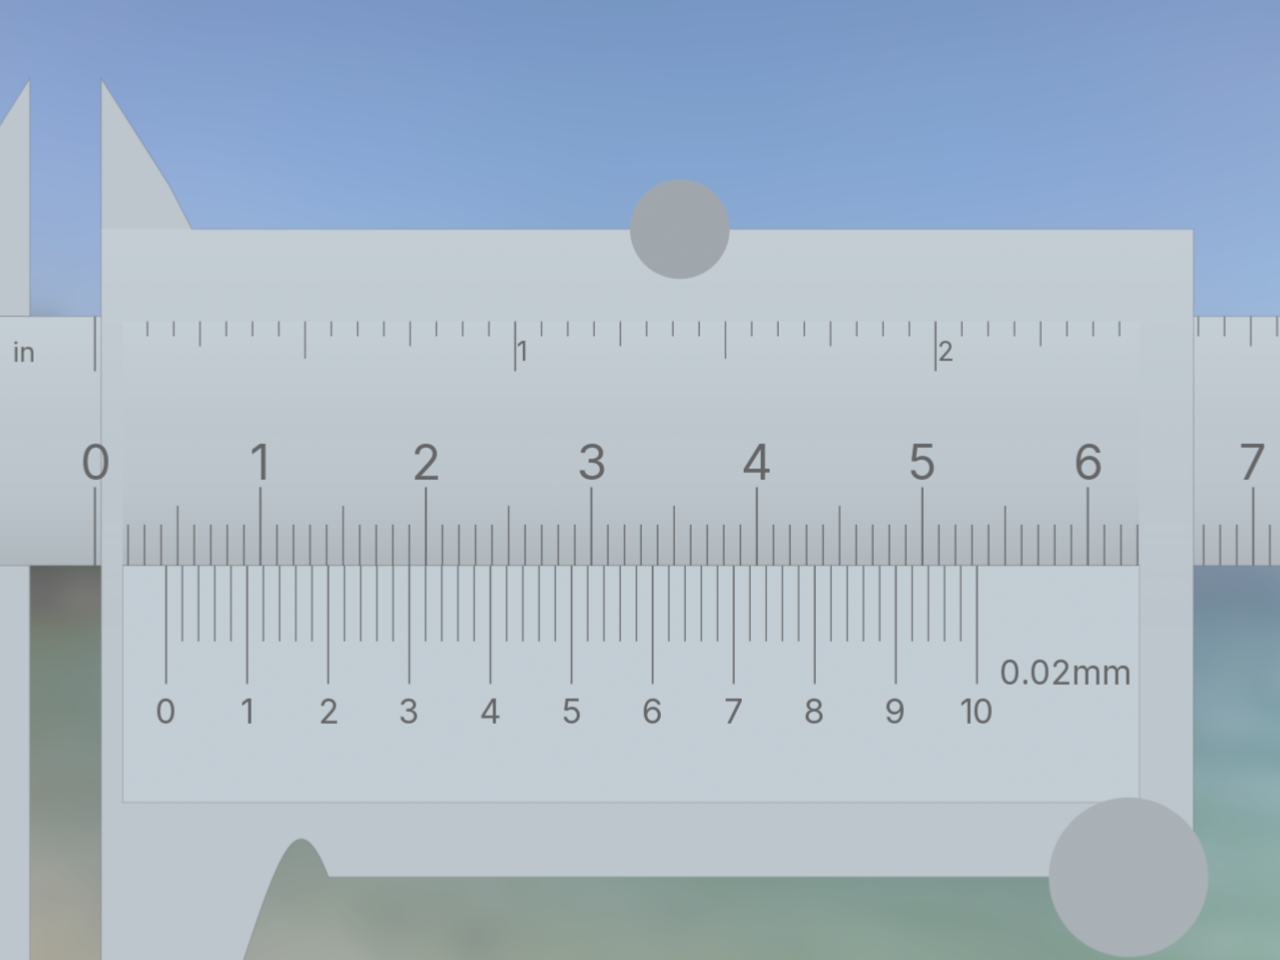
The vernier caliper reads mm 4.3
